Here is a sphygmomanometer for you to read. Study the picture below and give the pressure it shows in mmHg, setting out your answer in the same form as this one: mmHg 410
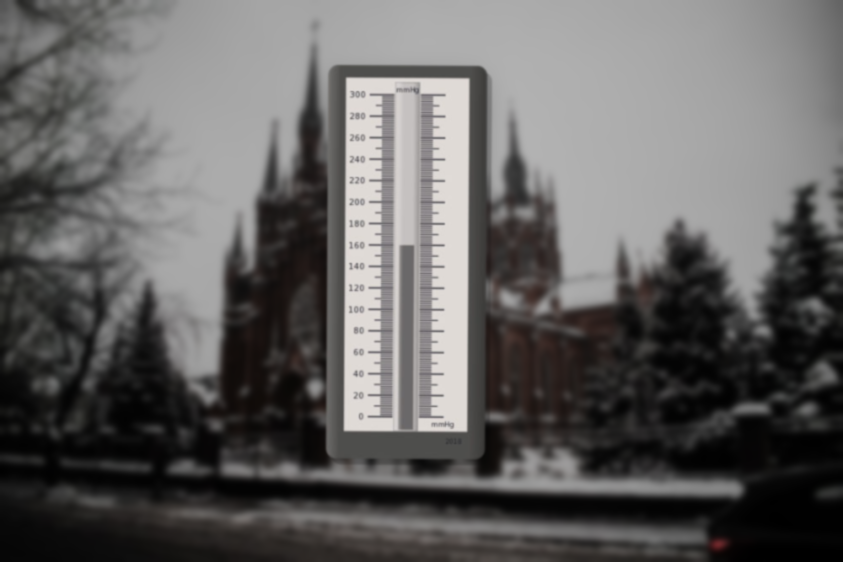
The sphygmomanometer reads mmHg 160
